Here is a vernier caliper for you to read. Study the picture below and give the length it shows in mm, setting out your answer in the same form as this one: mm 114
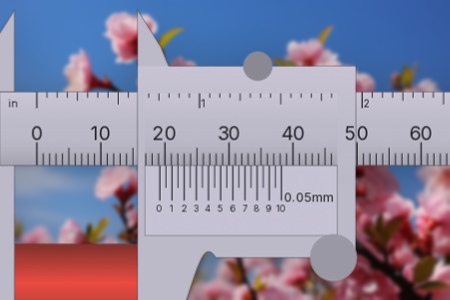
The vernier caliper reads mm 19.2
